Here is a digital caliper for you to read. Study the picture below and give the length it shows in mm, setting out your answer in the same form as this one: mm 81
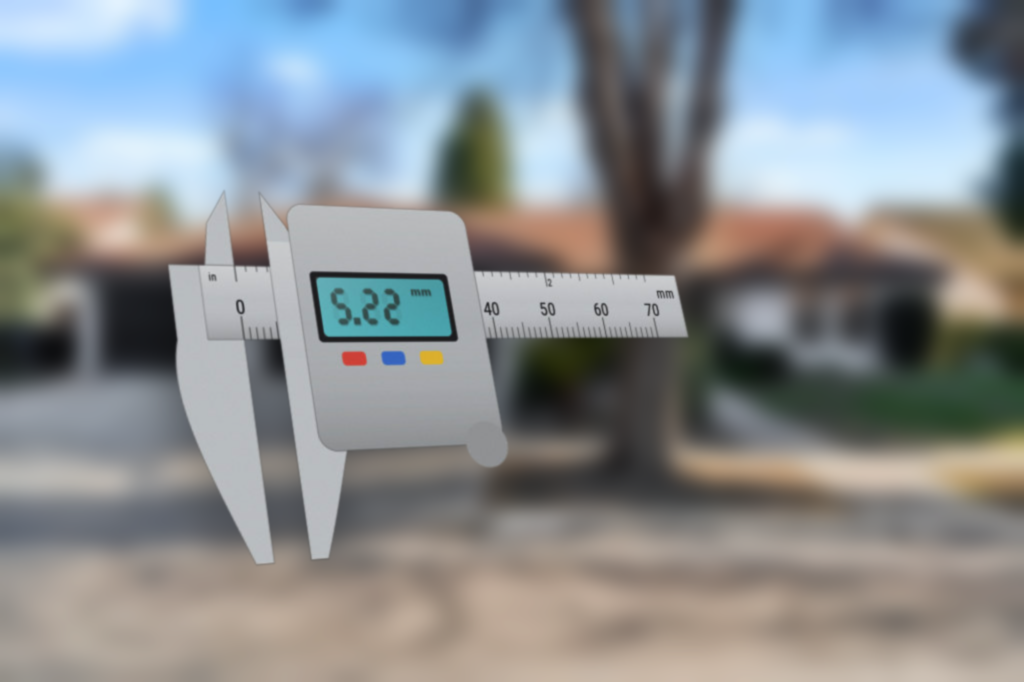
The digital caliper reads mm 5.22
